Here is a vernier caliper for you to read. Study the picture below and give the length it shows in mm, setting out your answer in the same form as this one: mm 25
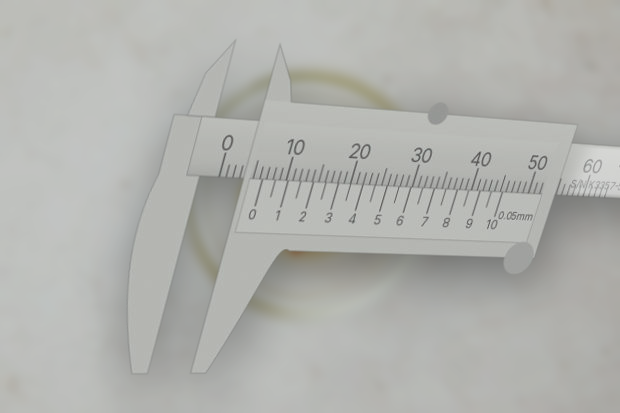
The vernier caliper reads mm 6.4
